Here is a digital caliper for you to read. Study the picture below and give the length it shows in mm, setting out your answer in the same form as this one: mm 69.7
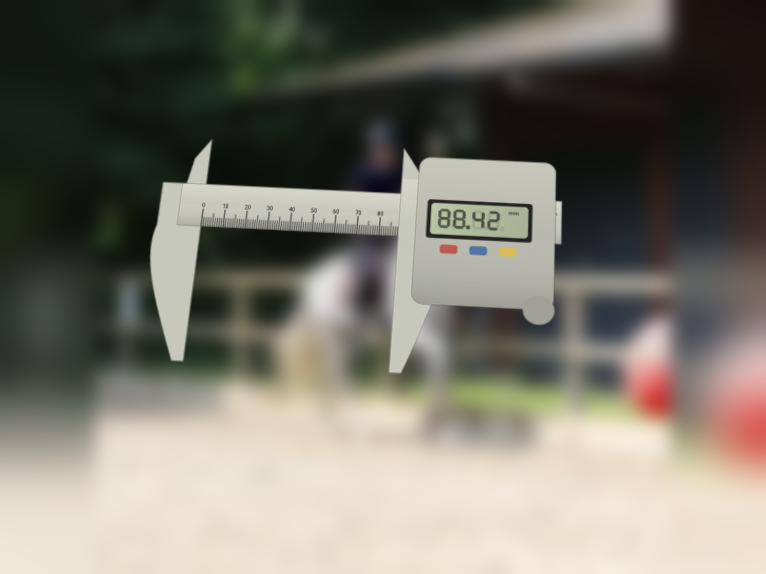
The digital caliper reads mm 88.42
